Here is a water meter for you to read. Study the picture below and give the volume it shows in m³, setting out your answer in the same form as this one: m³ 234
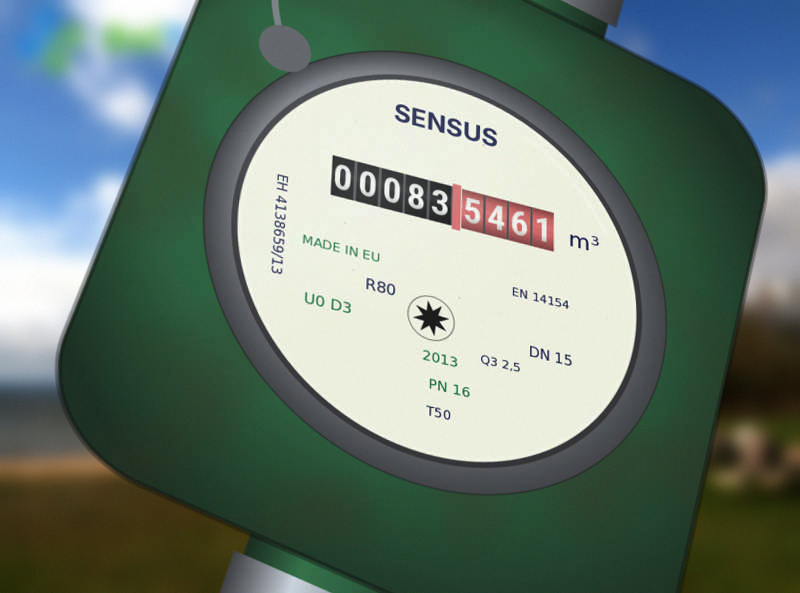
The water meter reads m³ 83.5461
